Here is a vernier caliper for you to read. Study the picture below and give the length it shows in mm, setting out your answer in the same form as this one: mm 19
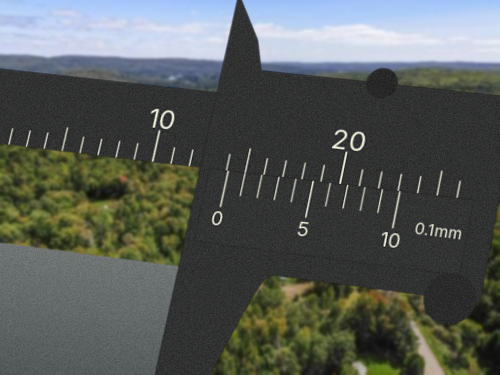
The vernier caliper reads mm 14.1
